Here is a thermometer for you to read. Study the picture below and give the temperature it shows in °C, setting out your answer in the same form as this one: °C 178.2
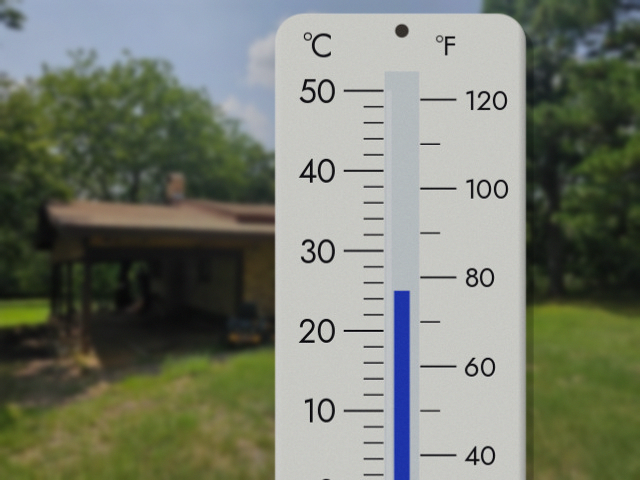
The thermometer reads °C 25
